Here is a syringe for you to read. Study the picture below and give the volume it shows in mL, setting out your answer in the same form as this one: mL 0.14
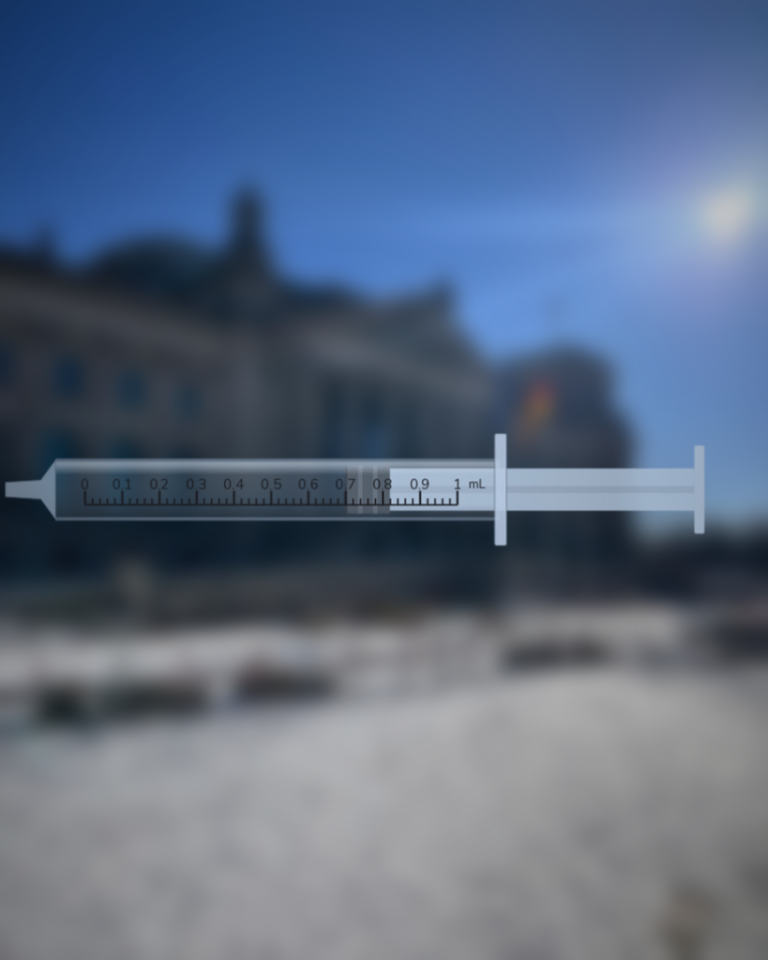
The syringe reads mL 0.7
